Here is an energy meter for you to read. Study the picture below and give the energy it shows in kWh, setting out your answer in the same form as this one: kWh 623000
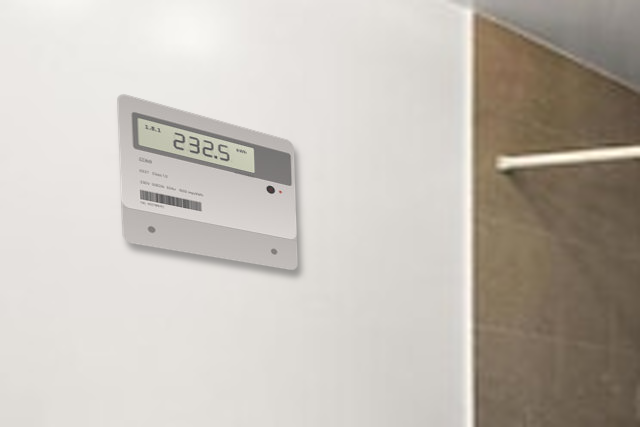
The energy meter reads kWh 232.5
